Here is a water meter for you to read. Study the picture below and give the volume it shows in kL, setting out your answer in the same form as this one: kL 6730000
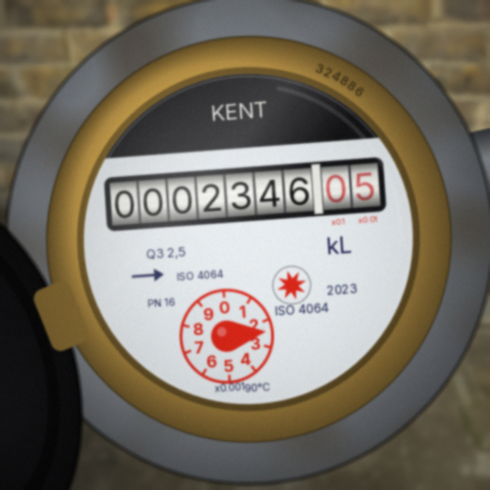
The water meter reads kL 2346.052
